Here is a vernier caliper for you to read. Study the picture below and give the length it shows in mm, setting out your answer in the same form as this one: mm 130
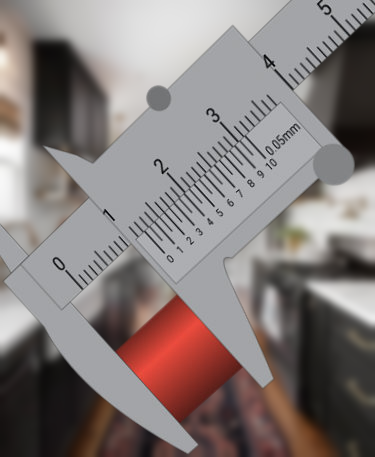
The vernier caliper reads mm 12.2
